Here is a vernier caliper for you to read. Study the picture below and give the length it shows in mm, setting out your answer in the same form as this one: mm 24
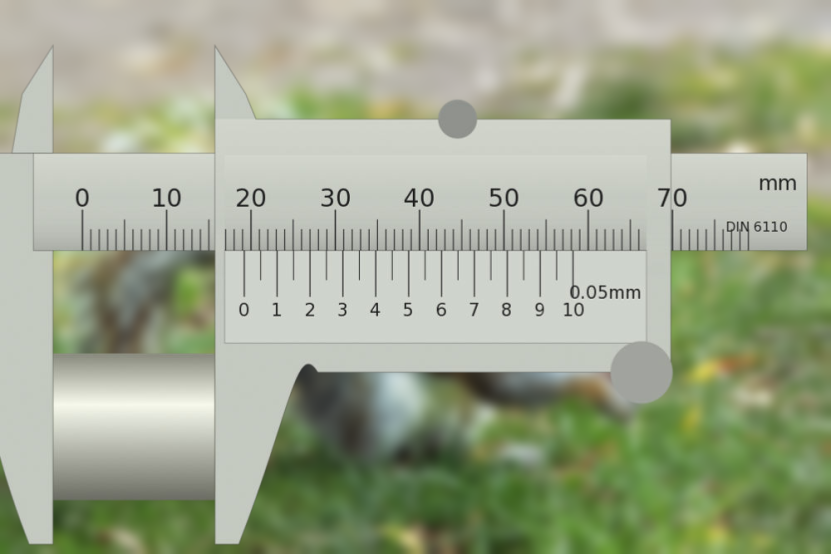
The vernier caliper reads mm 19.2
